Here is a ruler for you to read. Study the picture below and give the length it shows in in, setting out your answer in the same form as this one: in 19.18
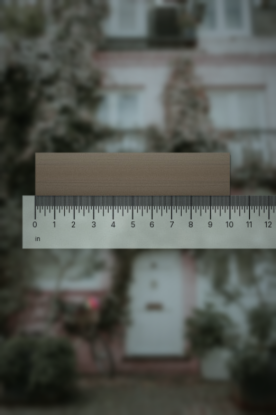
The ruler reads in 10
